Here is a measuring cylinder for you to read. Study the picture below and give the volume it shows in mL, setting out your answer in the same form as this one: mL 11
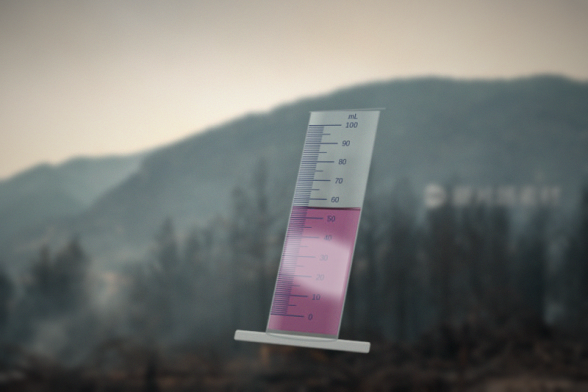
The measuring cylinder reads mL 55
